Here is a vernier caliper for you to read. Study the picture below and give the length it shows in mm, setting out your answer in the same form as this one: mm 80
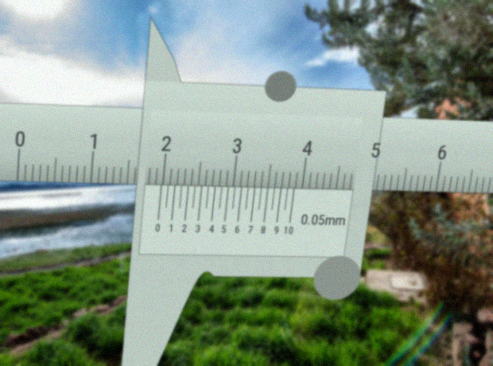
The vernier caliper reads mm 19.8
